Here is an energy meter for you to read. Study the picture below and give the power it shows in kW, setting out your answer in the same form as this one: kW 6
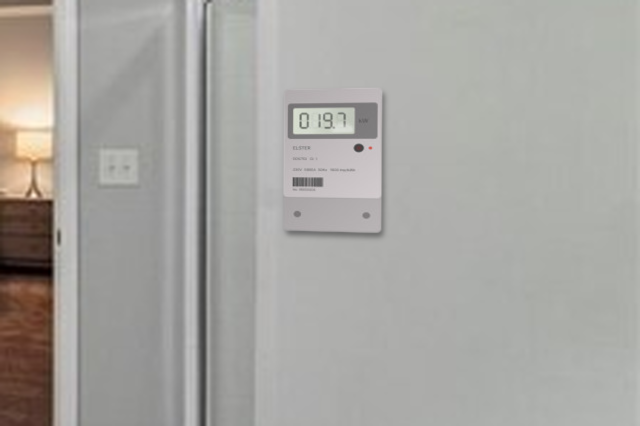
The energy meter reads kW 19.7
